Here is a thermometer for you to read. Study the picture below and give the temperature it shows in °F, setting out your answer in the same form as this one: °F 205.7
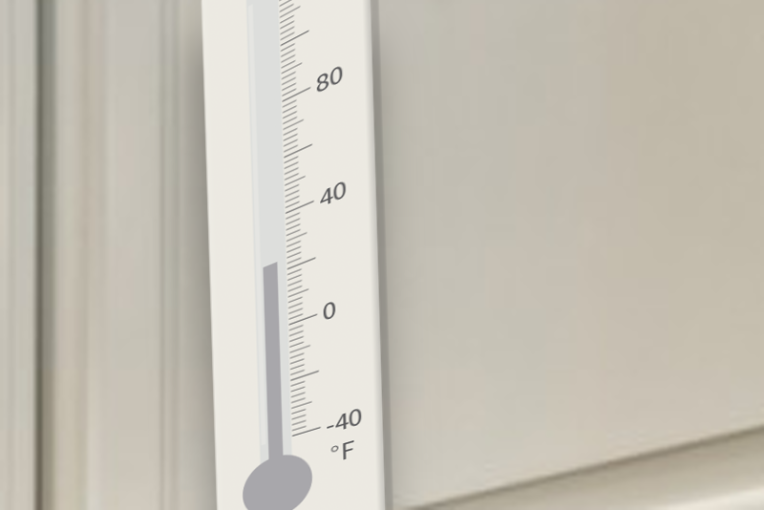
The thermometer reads °F 24
